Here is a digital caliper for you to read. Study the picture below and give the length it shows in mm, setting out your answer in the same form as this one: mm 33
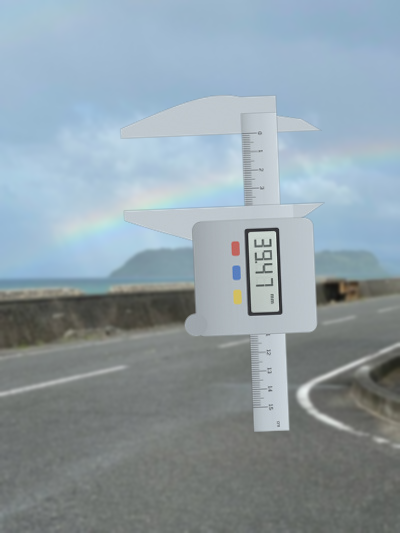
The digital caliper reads mm 39.47
